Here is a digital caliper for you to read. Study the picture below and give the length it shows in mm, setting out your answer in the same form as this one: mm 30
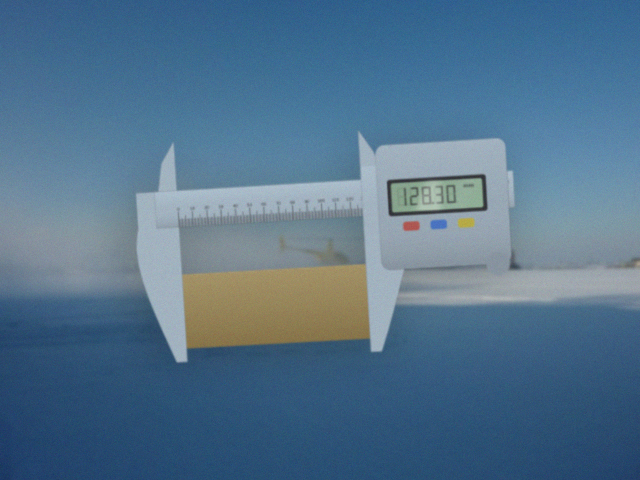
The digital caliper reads mm 128.30
